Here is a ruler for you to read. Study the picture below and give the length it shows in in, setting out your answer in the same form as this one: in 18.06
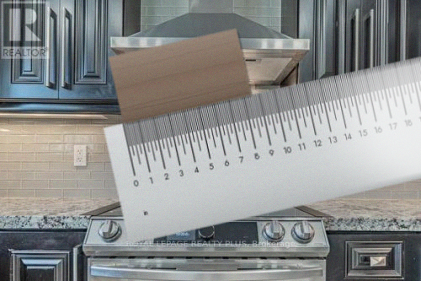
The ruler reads in 8.5
